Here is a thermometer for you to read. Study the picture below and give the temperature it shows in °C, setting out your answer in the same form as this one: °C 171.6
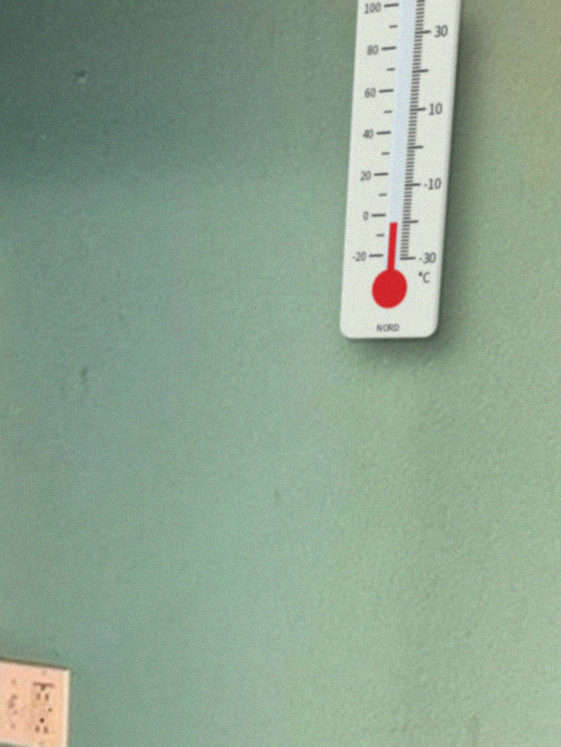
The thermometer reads °C -20
